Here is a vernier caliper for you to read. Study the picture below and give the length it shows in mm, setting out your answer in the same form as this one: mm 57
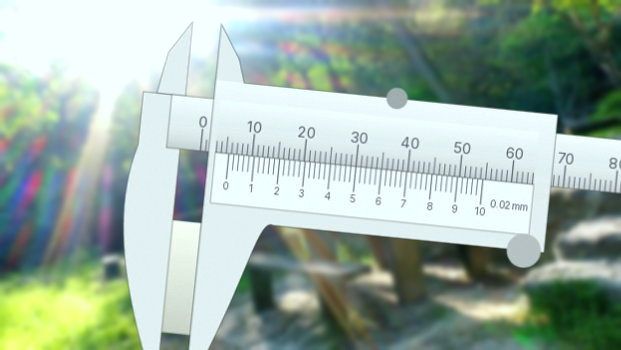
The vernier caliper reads mm 5.5
